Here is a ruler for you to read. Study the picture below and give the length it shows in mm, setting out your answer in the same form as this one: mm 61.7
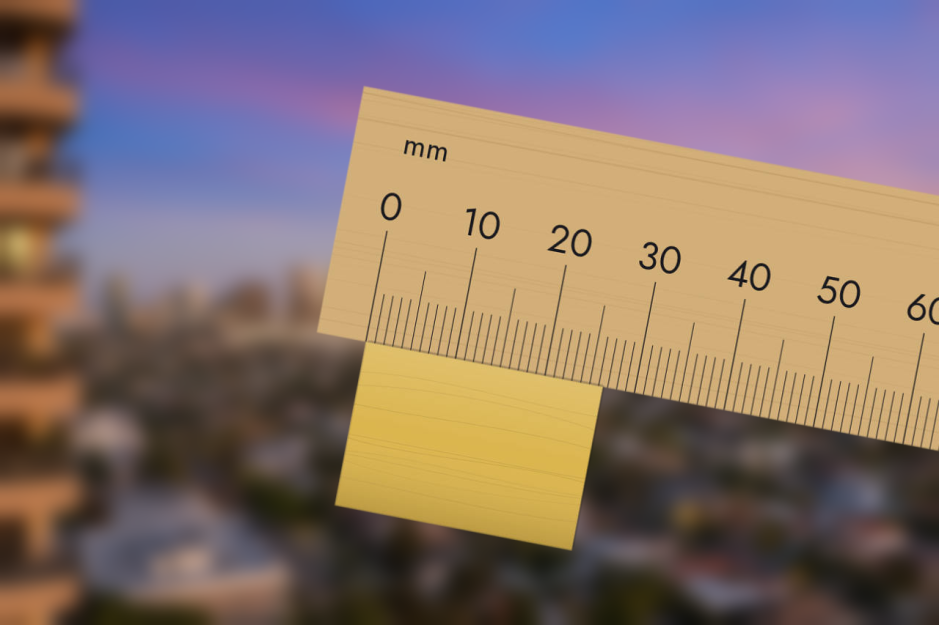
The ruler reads mm 26.5
